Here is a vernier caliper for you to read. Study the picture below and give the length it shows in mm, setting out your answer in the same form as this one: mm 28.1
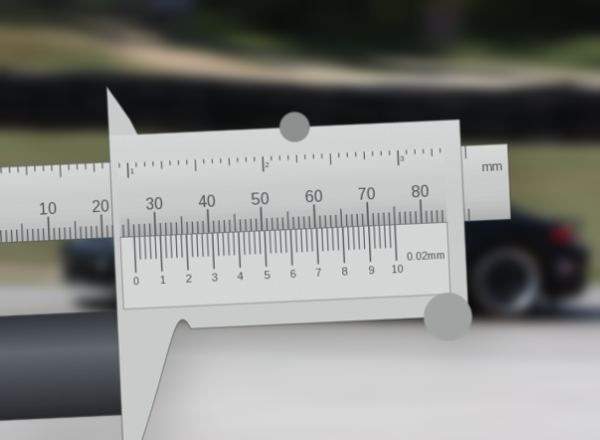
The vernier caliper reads mm 26.0
